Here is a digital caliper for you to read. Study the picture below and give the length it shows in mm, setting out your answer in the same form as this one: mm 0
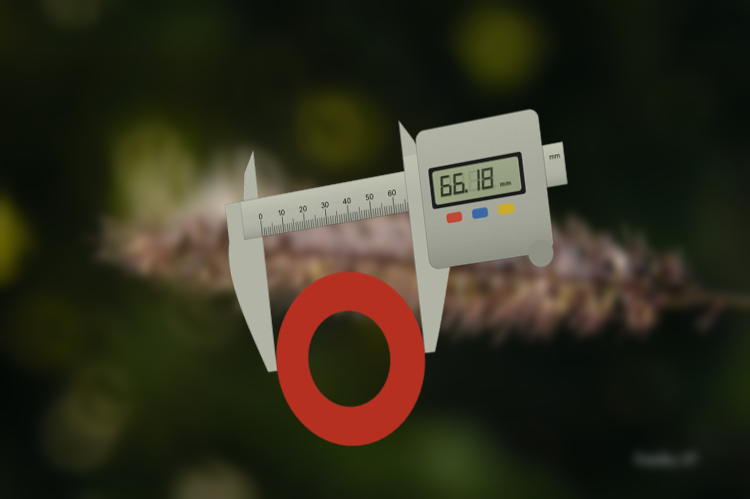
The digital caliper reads mm 66.18
